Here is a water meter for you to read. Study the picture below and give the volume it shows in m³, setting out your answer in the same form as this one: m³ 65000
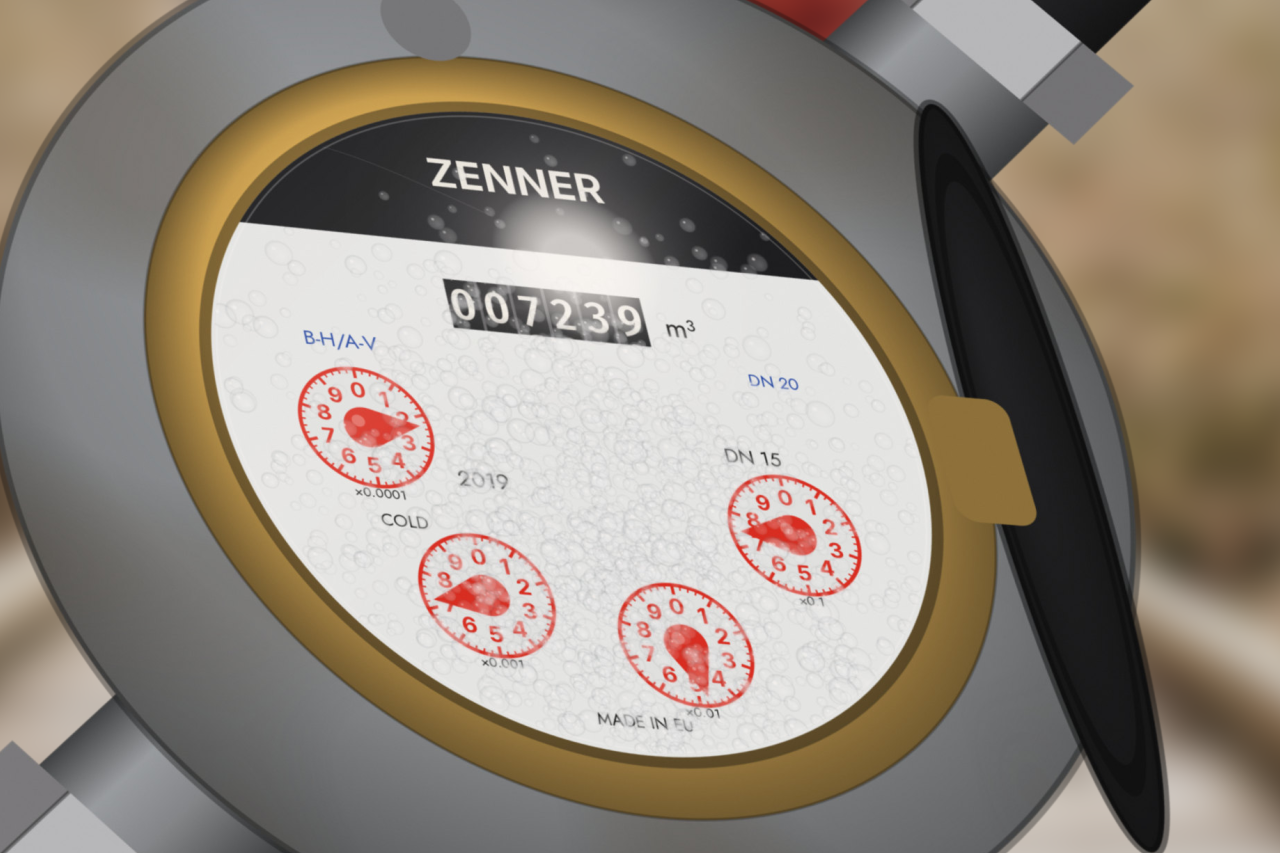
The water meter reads m³ 7239.7472
